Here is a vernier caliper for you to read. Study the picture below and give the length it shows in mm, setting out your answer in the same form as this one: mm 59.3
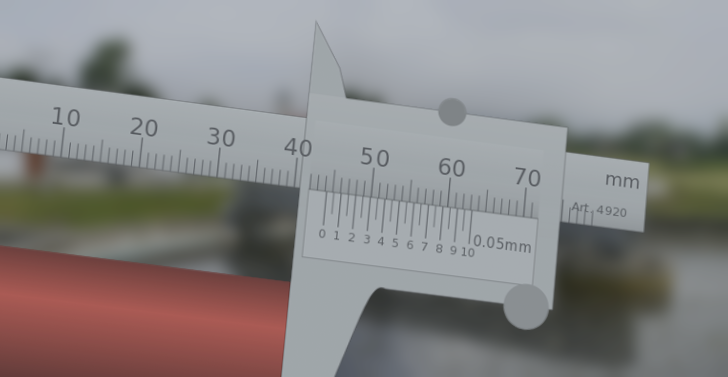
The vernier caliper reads mm 44.2
